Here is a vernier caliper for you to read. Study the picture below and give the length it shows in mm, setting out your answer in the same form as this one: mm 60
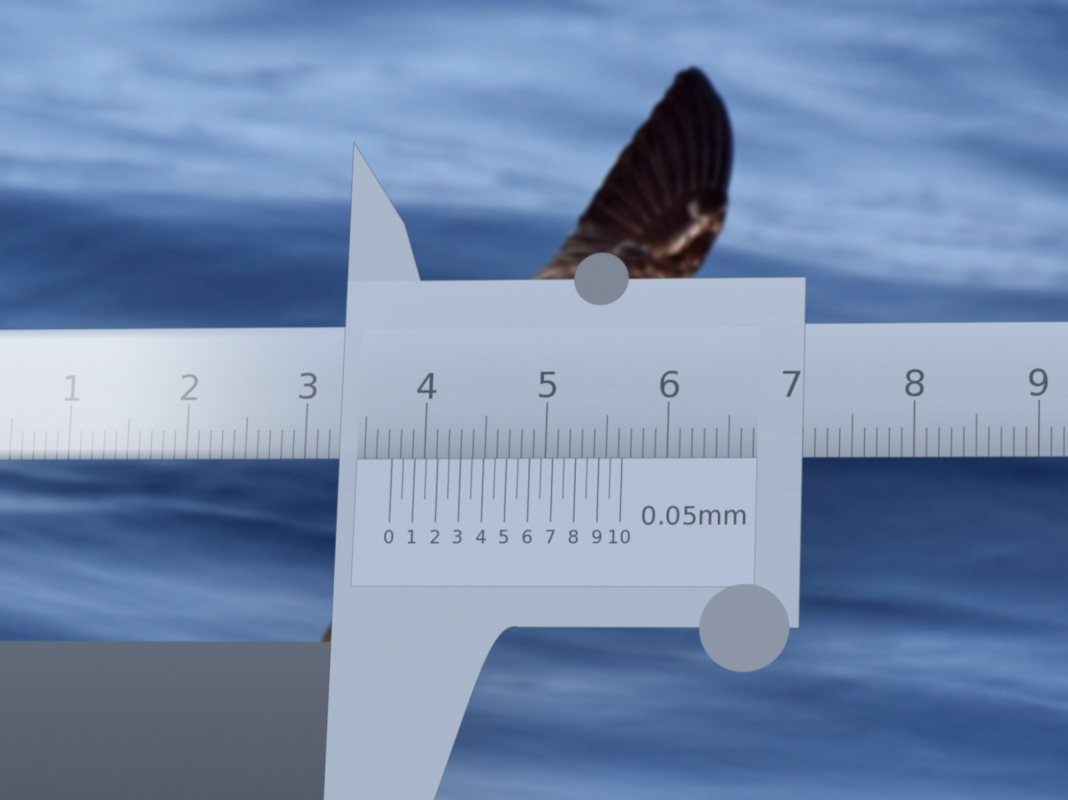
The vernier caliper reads mm 37.3
